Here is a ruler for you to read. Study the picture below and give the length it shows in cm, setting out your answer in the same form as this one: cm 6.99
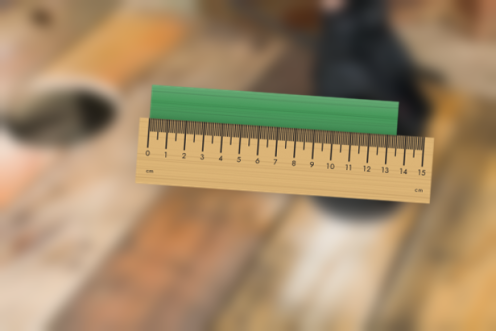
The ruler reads cm 13.5
